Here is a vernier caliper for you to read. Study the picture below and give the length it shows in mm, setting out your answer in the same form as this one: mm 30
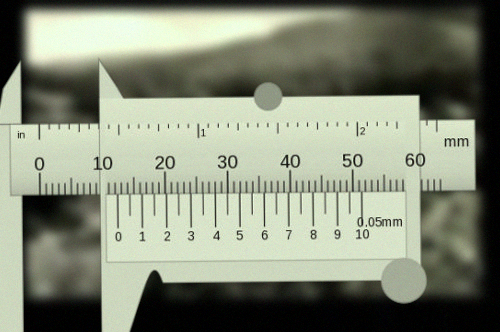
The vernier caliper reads mm 12.4
